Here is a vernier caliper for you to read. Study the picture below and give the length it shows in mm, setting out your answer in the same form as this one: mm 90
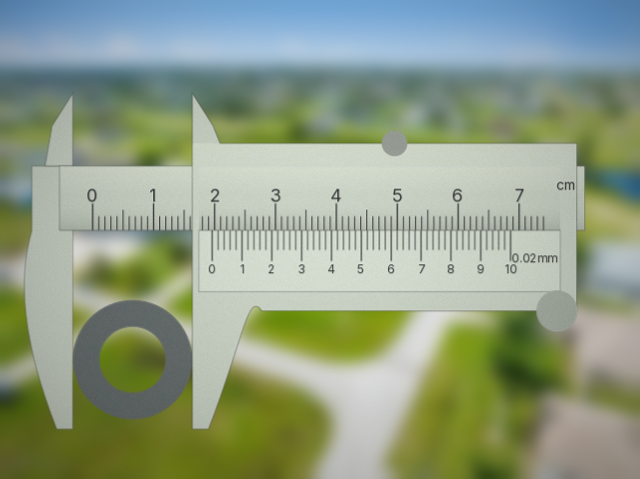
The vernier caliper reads mm 19.6
